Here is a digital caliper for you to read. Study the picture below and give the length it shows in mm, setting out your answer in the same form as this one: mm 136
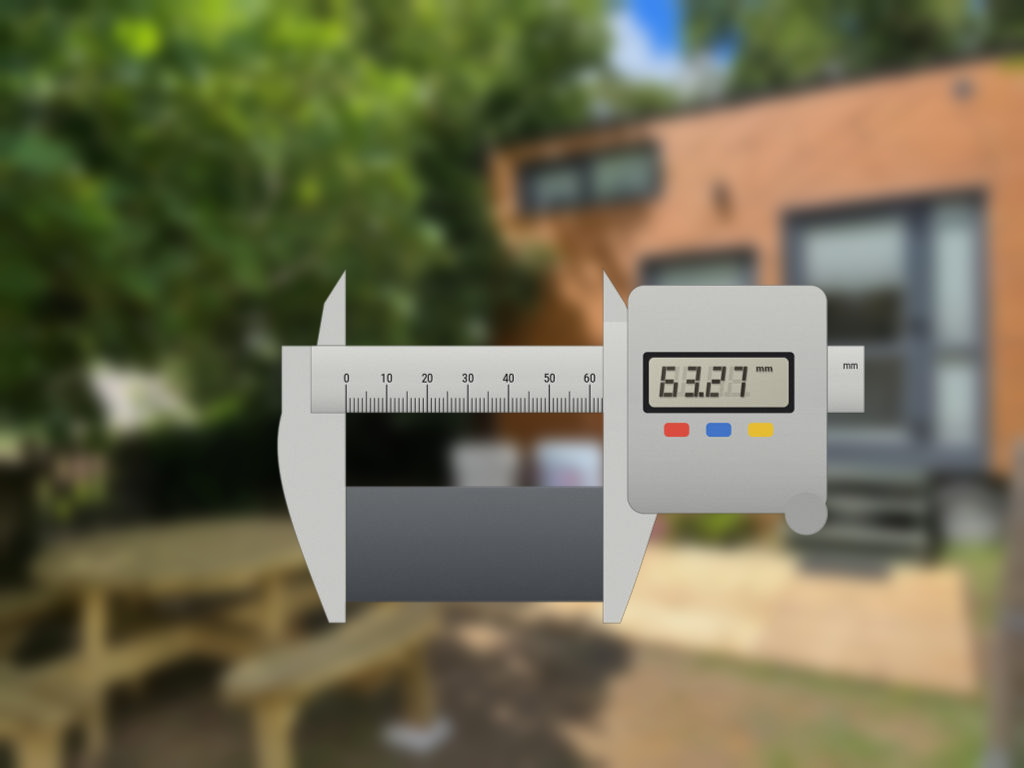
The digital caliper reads mm 63.27
